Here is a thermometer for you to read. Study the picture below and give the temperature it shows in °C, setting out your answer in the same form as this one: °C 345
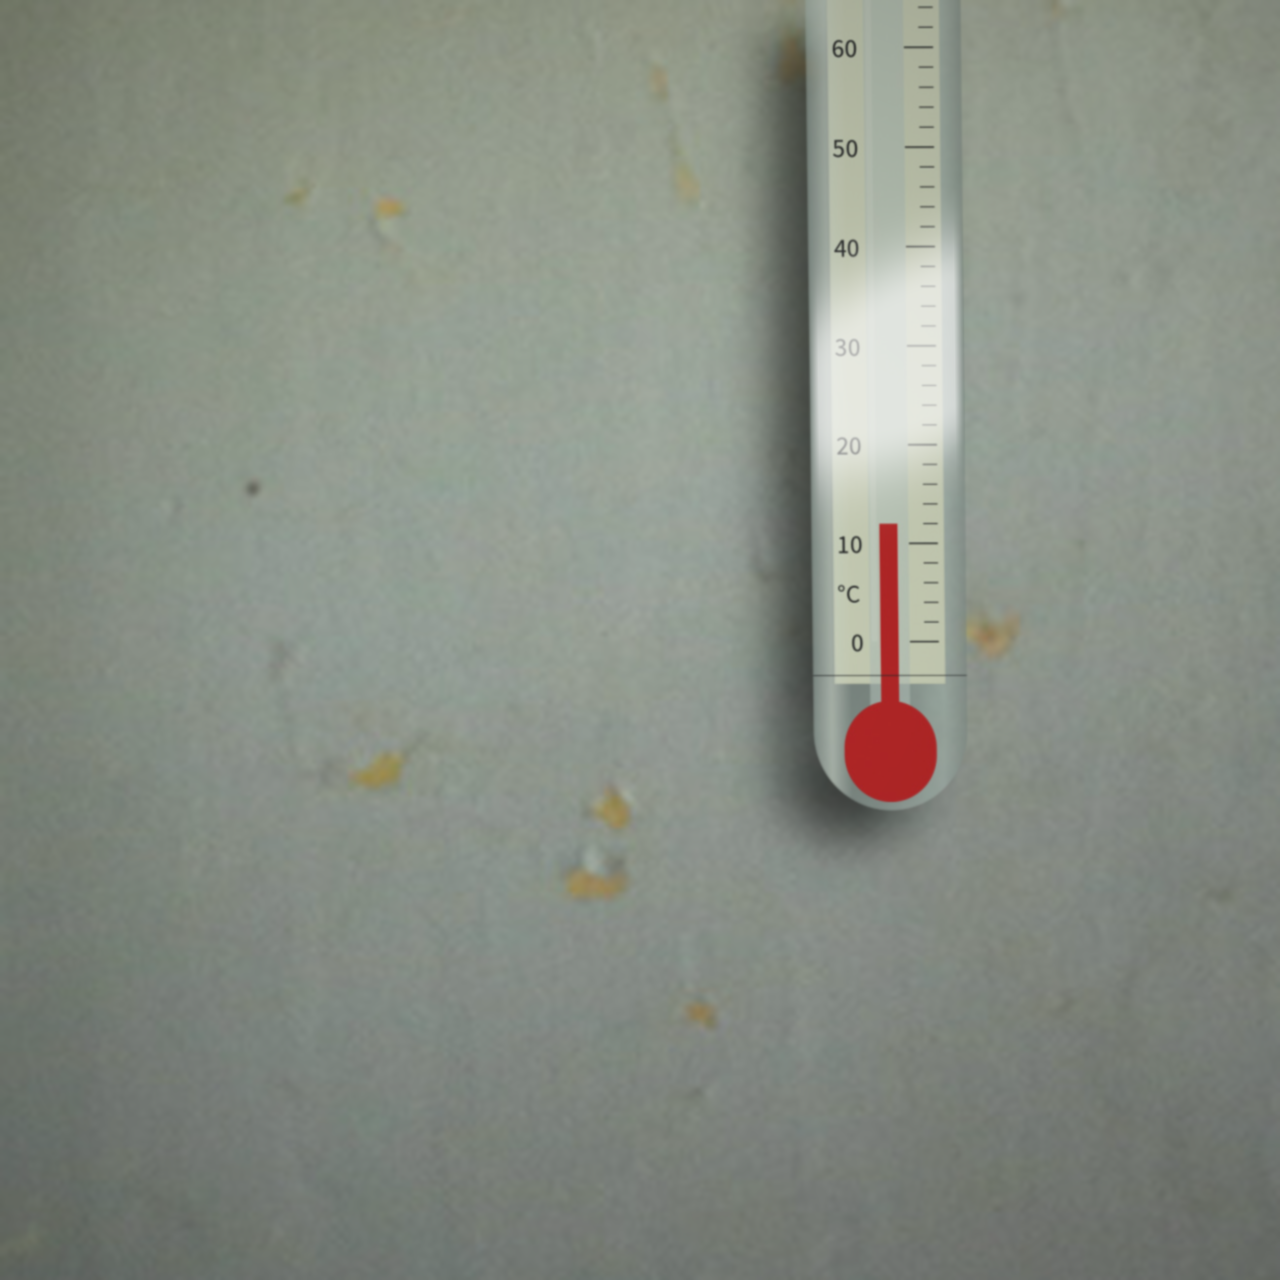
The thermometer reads °C 12
